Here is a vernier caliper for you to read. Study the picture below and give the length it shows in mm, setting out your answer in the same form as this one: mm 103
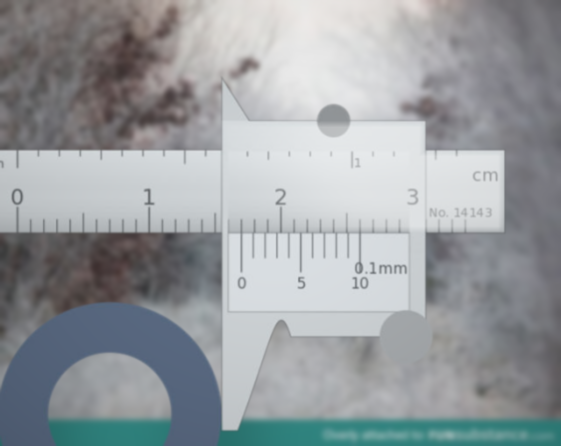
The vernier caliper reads mm 17.0
